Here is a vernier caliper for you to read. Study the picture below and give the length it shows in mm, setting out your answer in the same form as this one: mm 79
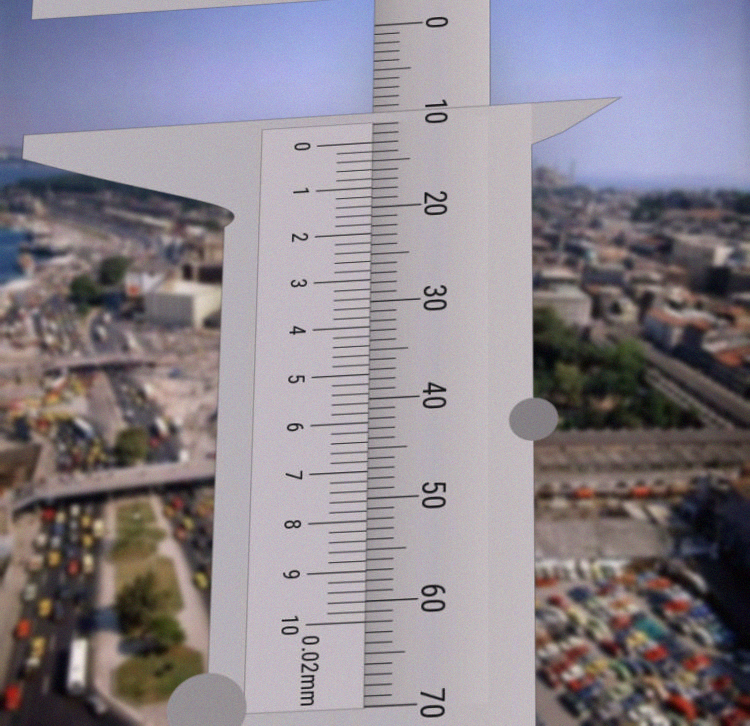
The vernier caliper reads mm 13.0
